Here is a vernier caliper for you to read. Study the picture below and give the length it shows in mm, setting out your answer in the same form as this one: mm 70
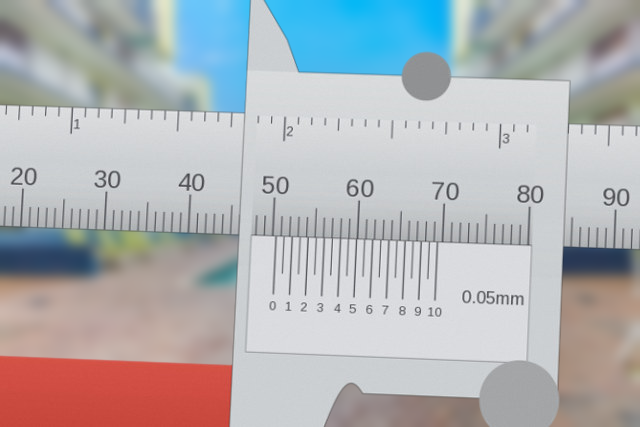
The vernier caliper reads mm 50.4
